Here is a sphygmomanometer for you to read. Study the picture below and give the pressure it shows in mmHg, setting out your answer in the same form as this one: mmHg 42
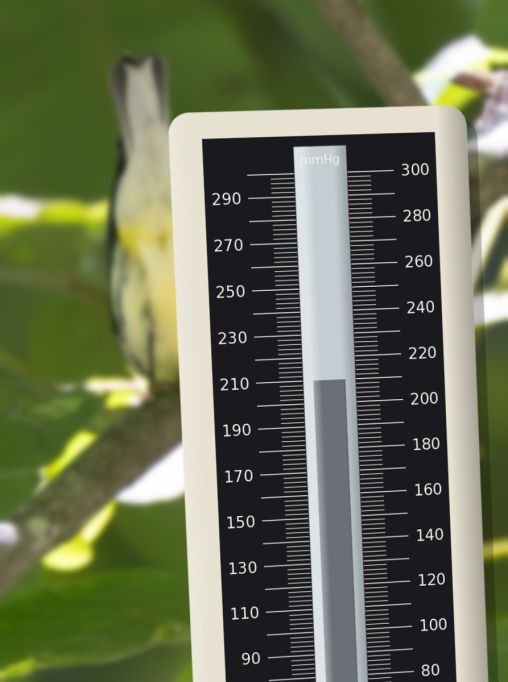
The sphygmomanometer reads mmHg 210
